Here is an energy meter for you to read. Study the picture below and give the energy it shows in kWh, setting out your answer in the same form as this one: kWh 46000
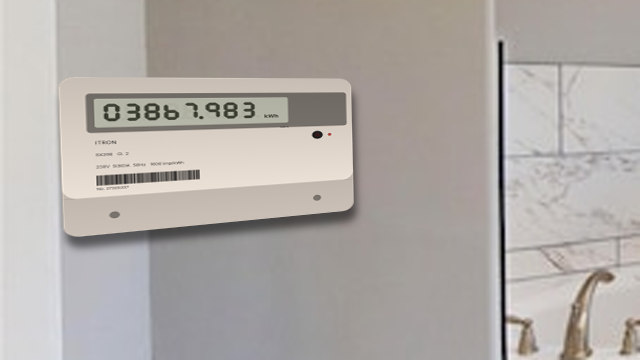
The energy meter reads kWh 3867.983
